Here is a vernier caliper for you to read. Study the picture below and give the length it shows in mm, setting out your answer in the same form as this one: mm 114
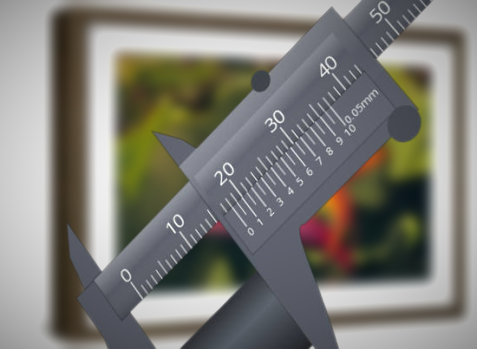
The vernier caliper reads mm 18.0
